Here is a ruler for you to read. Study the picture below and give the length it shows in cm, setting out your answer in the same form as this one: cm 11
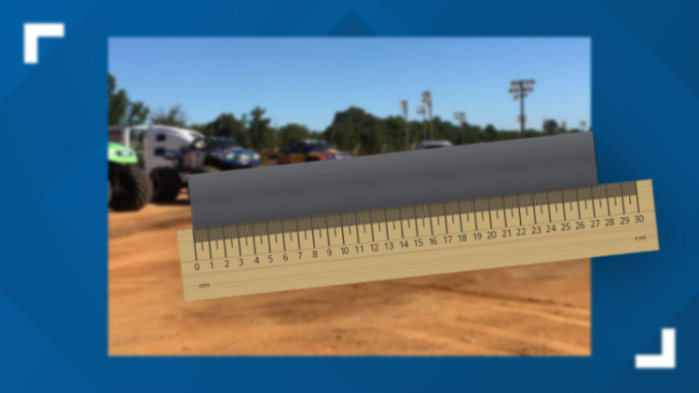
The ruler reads cm 27.5
